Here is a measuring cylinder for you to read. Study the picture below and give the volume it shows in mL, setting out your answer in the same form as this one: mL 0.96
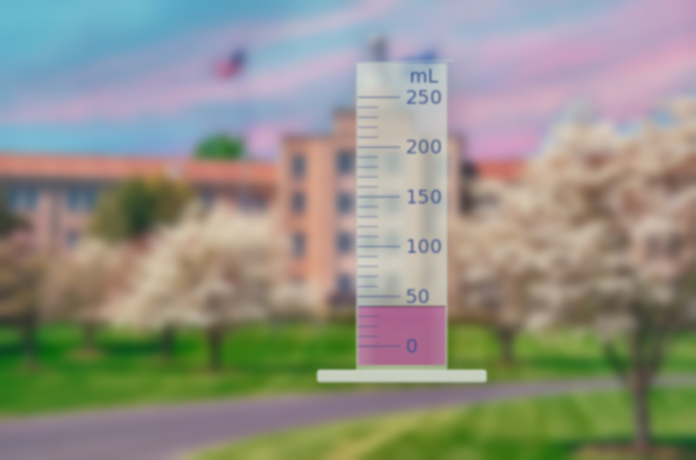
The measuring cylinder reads mL 40
